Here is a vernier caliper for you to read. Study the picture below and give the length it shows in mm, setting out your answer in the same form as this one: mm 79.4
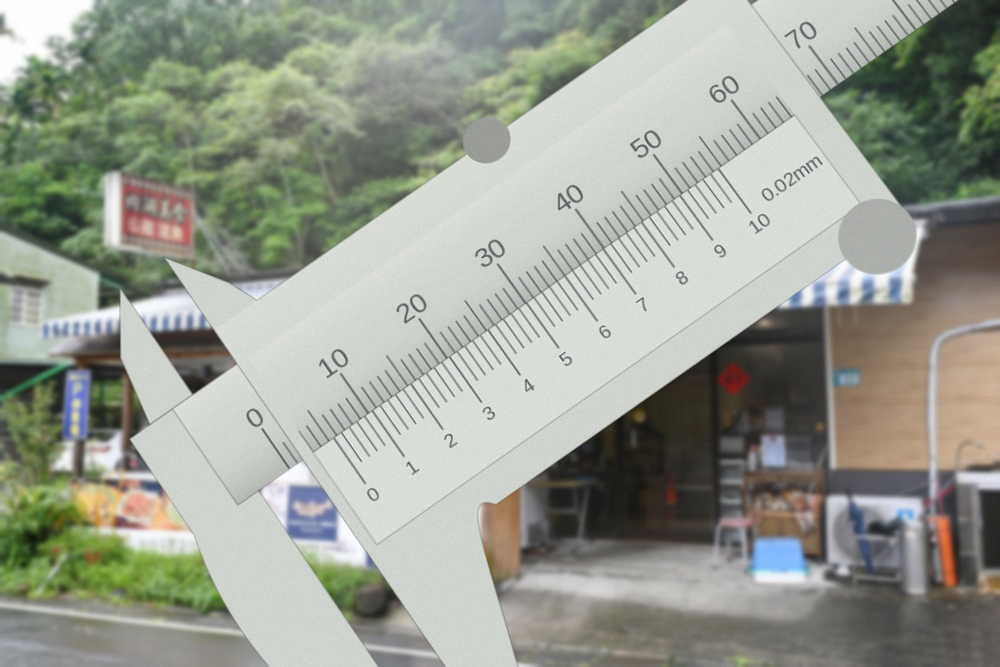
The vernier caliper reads mm 5.6
